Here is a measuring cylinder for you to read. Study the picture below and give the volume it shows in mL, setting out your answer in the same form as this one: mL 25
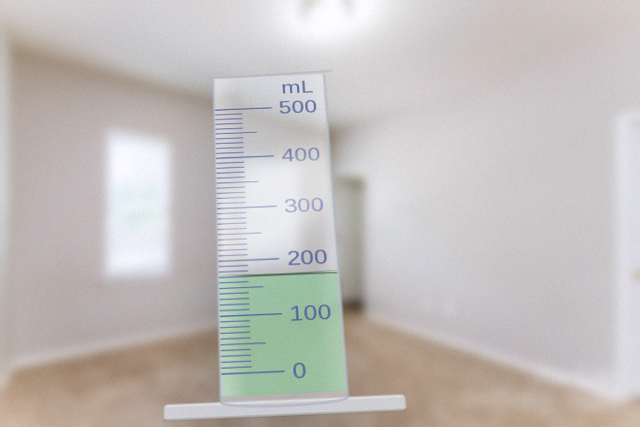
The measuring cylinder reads mL 170
